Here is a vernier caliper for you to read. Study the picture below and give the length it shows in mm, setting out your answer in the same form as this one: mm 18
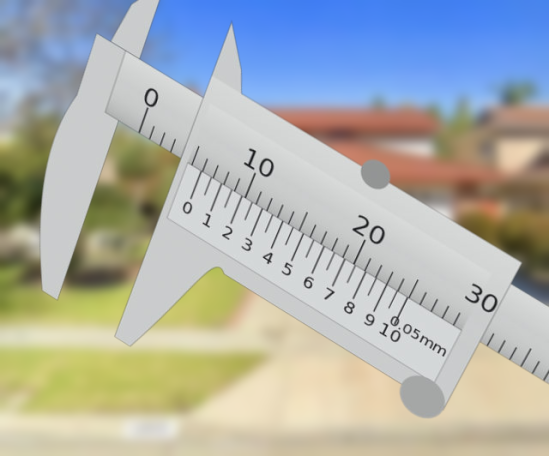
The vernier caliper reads mm 5.9
